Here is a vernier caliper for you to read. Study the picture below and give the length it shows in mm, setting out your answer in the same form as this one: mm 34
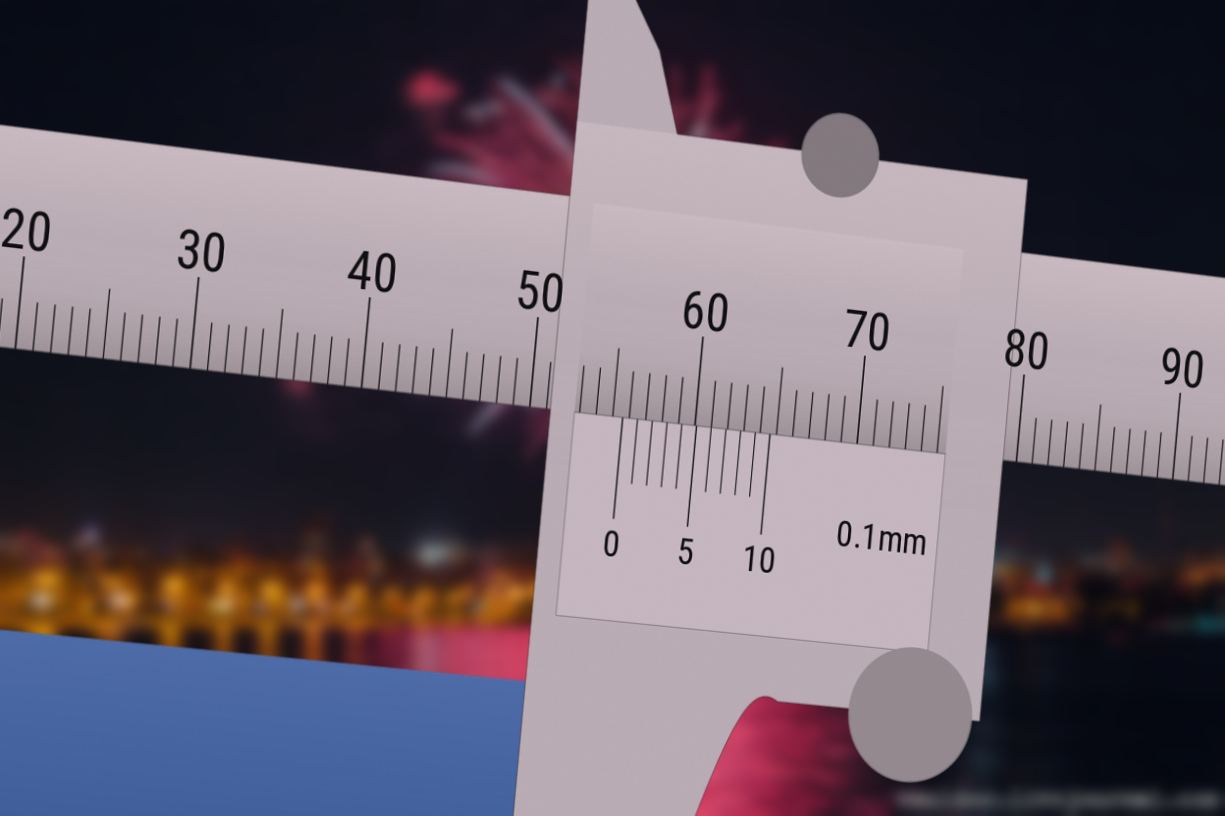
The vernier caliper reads mm 55.6
